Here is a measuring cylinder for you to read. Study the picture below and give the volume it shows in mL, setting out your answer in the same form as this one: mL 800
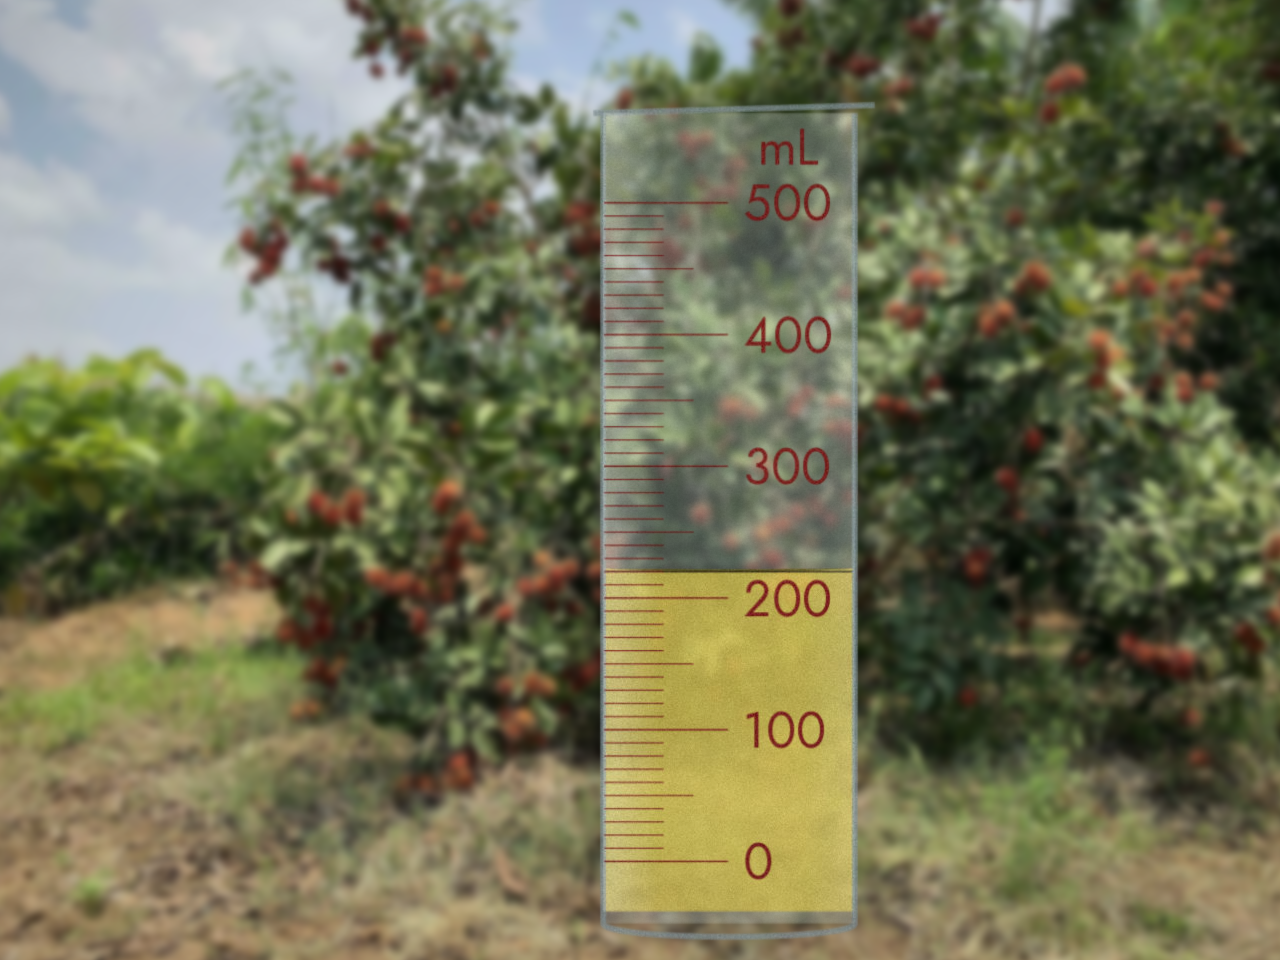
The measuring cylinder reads mL 220
